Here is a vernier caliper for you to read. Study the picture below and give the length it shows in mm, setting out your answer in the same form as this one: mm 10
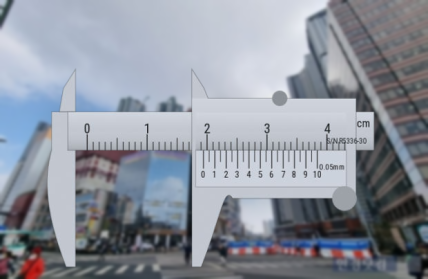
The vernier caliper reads mm 19.4
